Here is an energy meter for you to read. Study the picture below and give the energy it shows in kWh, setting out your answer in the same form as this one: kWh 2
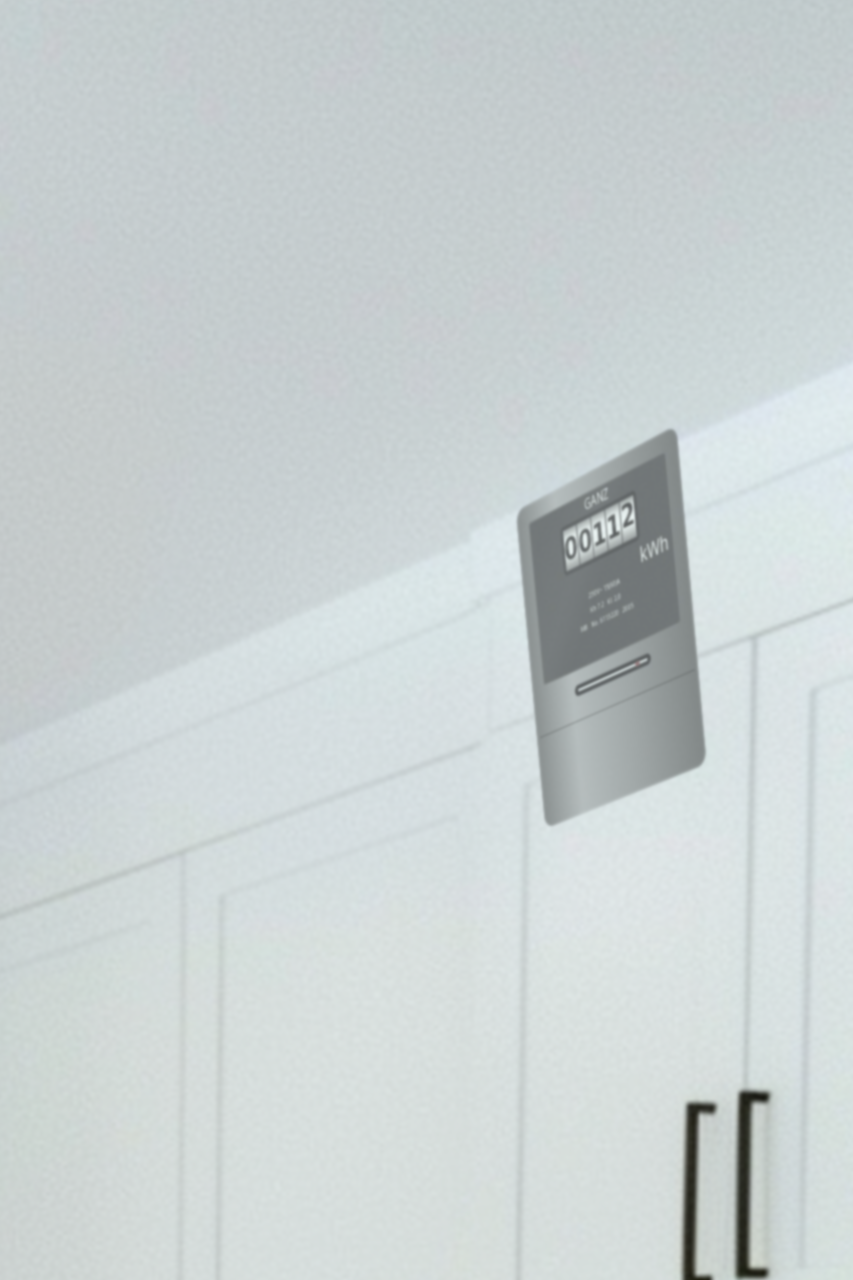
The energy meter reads kWh 112
